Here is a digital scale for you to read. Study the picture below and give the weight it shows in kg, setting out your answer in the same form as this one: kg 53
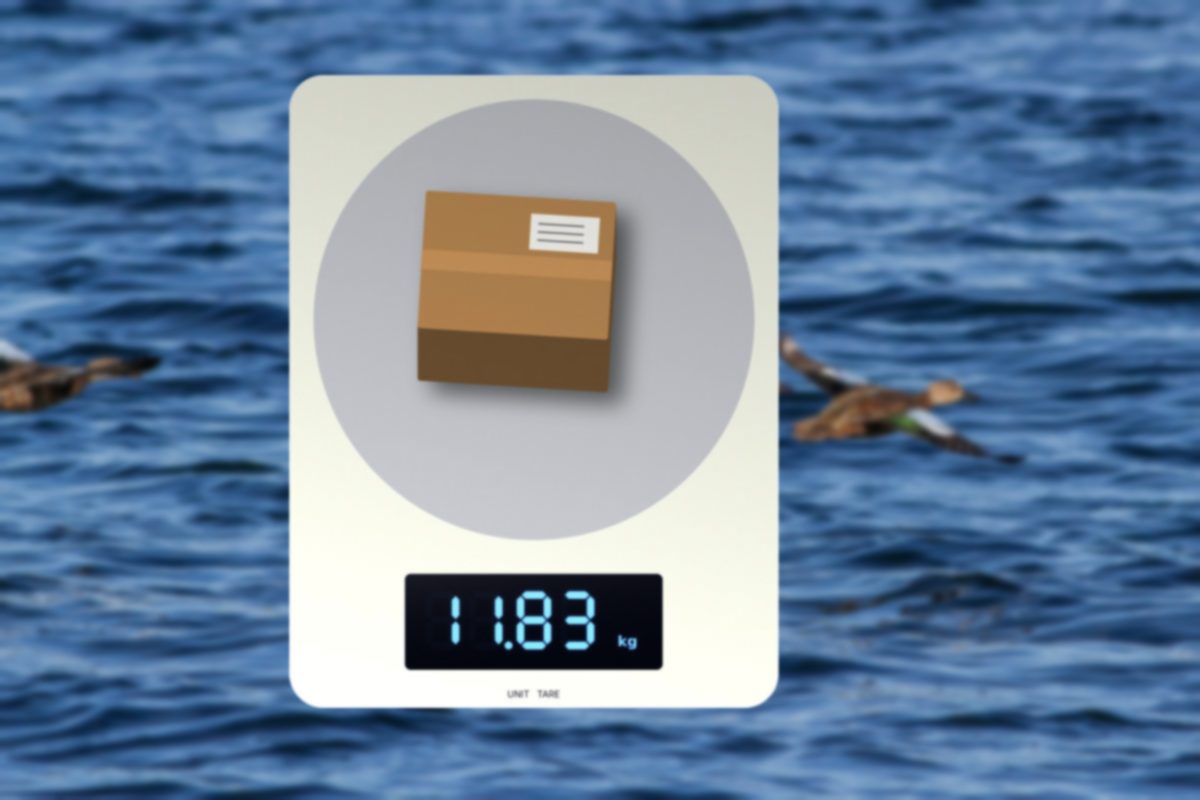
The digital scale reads kg 11.83
